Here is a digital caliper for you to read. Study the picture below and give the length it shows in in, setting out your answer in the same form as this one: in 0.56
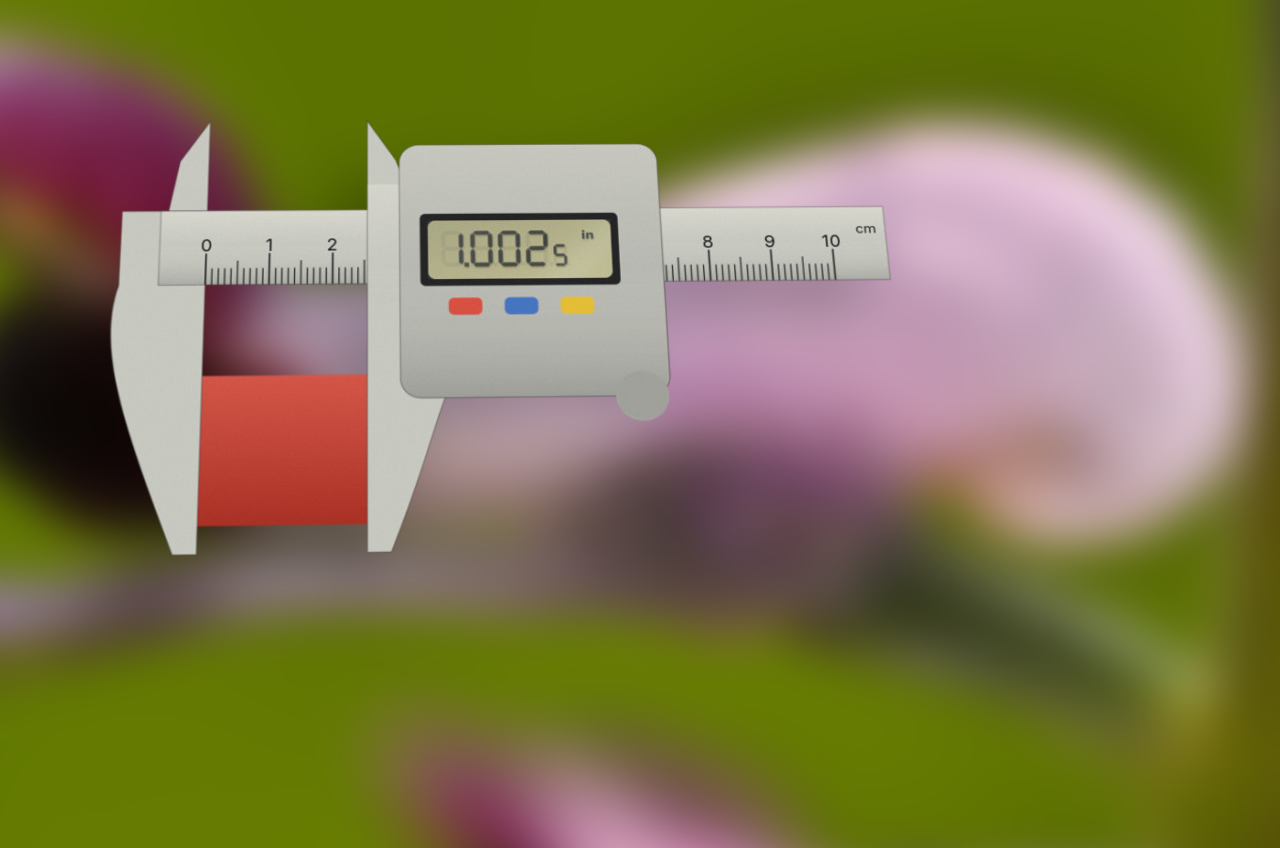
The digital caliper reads in 1.0025
